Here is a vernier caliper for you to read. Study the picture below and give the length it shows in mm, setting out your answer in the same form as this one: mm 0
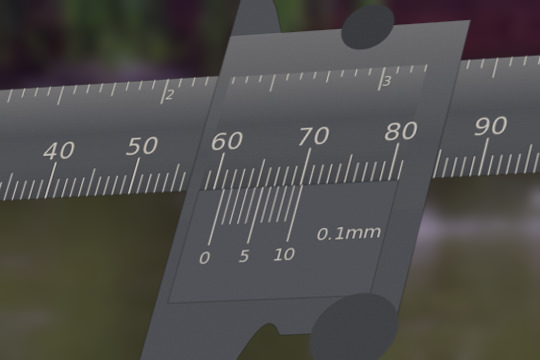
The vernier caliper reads mm 61.2
